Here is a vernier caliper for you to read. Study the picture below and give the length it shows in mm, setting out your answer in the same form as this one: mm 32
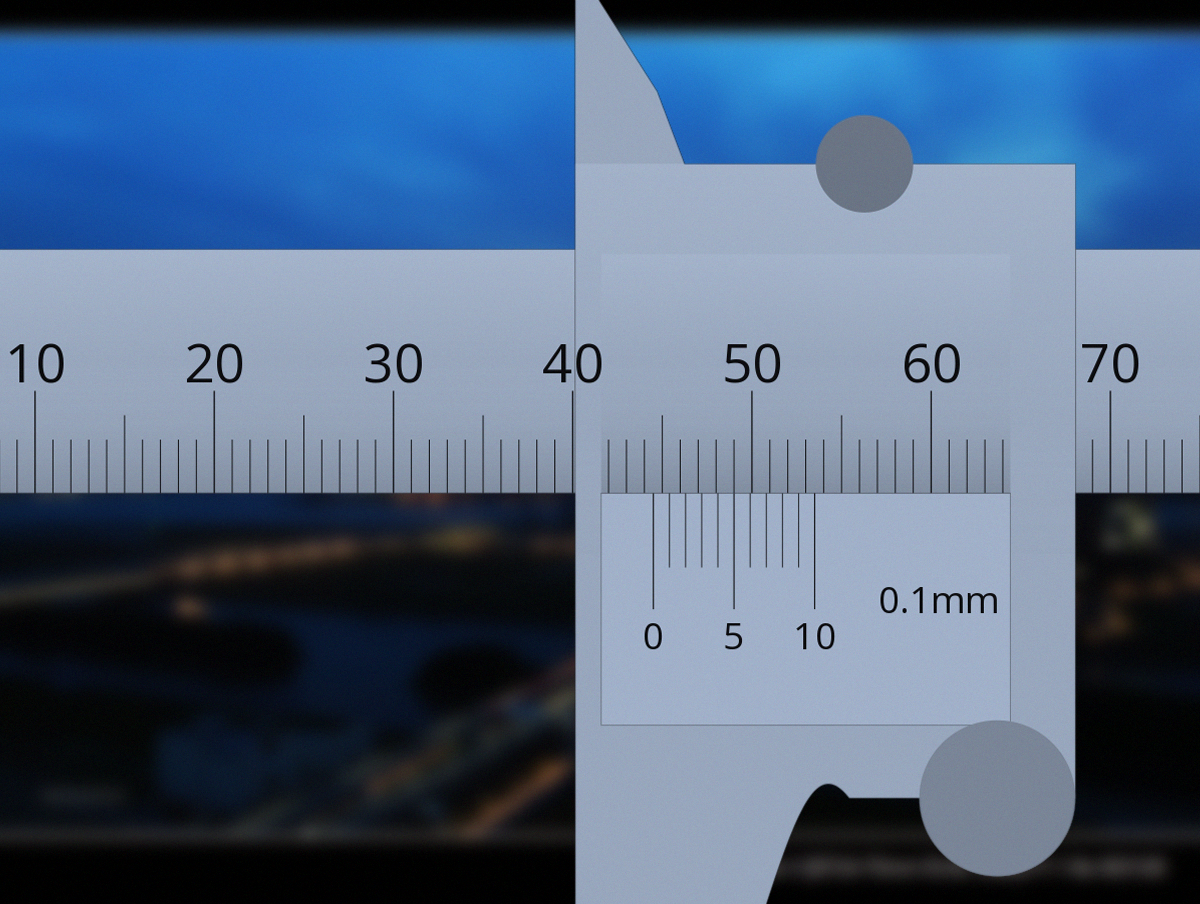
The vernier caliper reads mm 44.5
